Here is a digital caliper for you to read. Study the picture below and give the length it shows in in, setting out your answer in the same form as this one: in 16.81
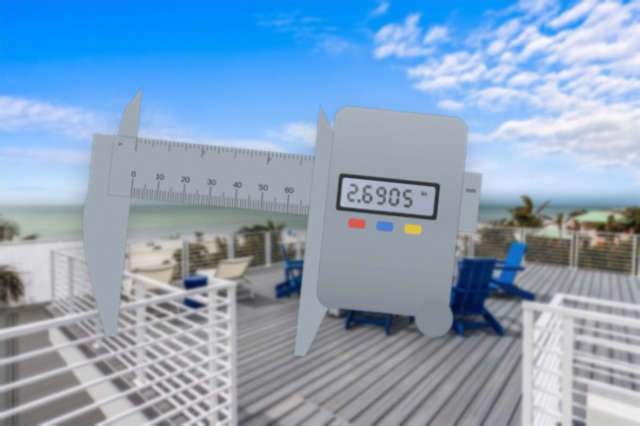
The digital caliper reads in 2.6905
